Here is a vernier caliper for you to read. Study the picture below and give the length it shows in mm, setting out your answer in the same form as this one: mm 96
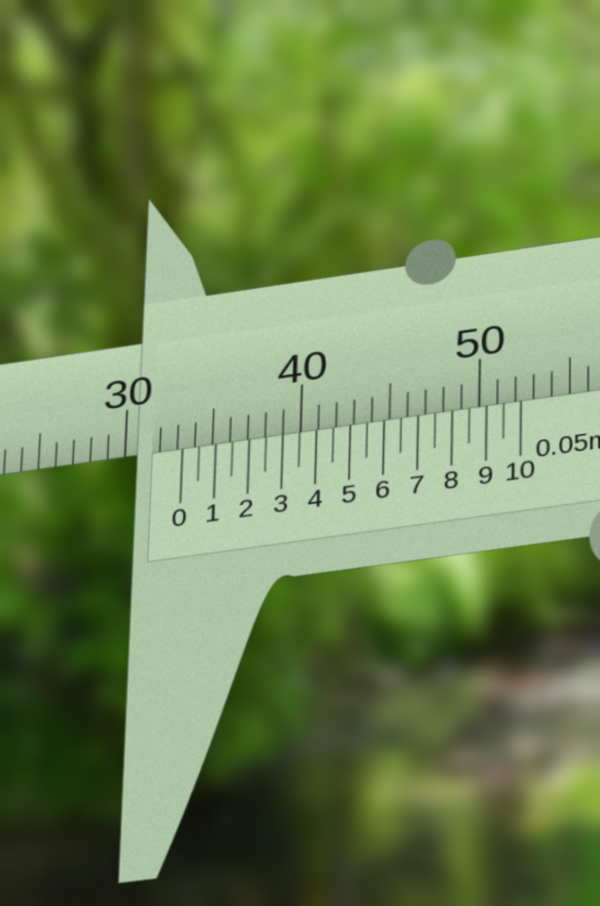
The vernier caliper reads mm 33.3
